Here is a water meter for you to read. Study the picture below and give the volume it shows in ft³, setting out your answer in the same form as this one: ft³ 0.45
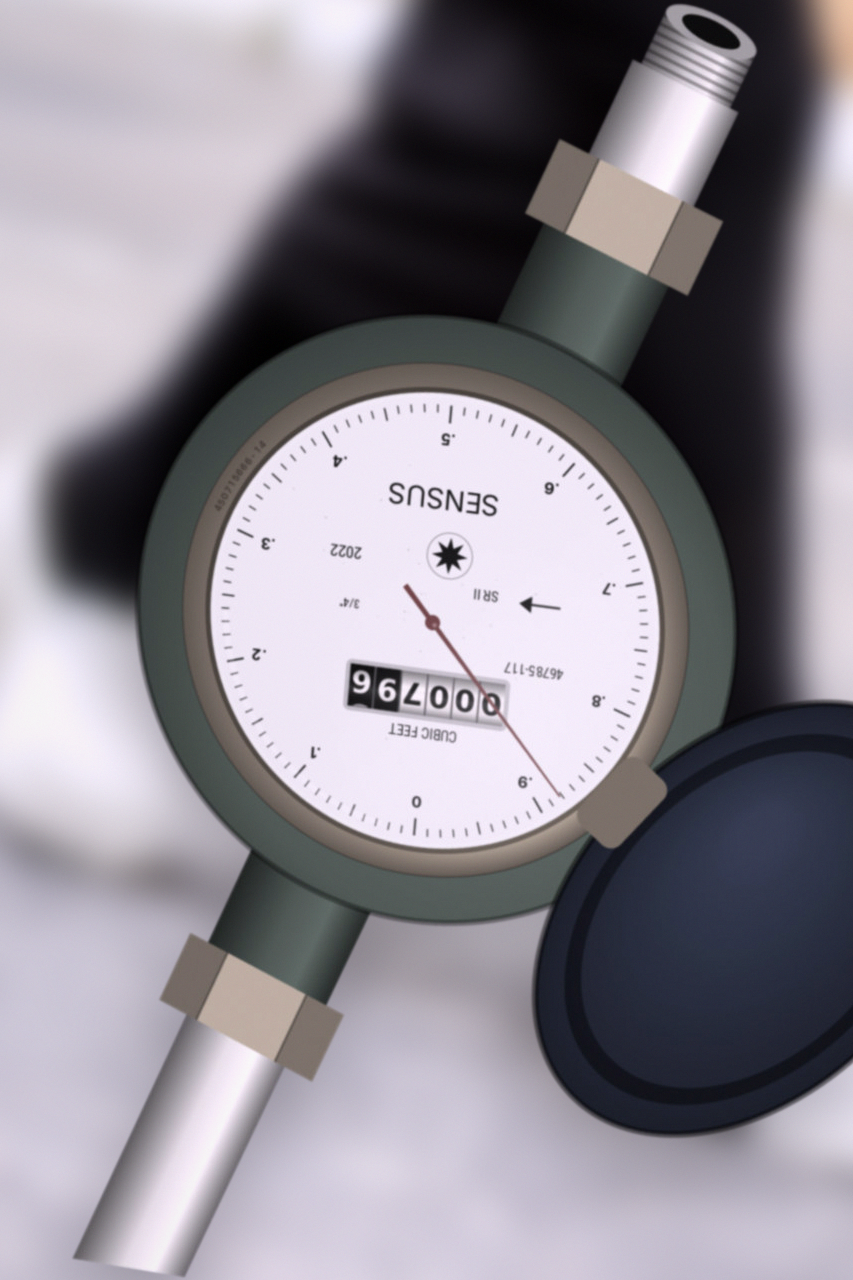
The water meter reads ft³ 795.88
